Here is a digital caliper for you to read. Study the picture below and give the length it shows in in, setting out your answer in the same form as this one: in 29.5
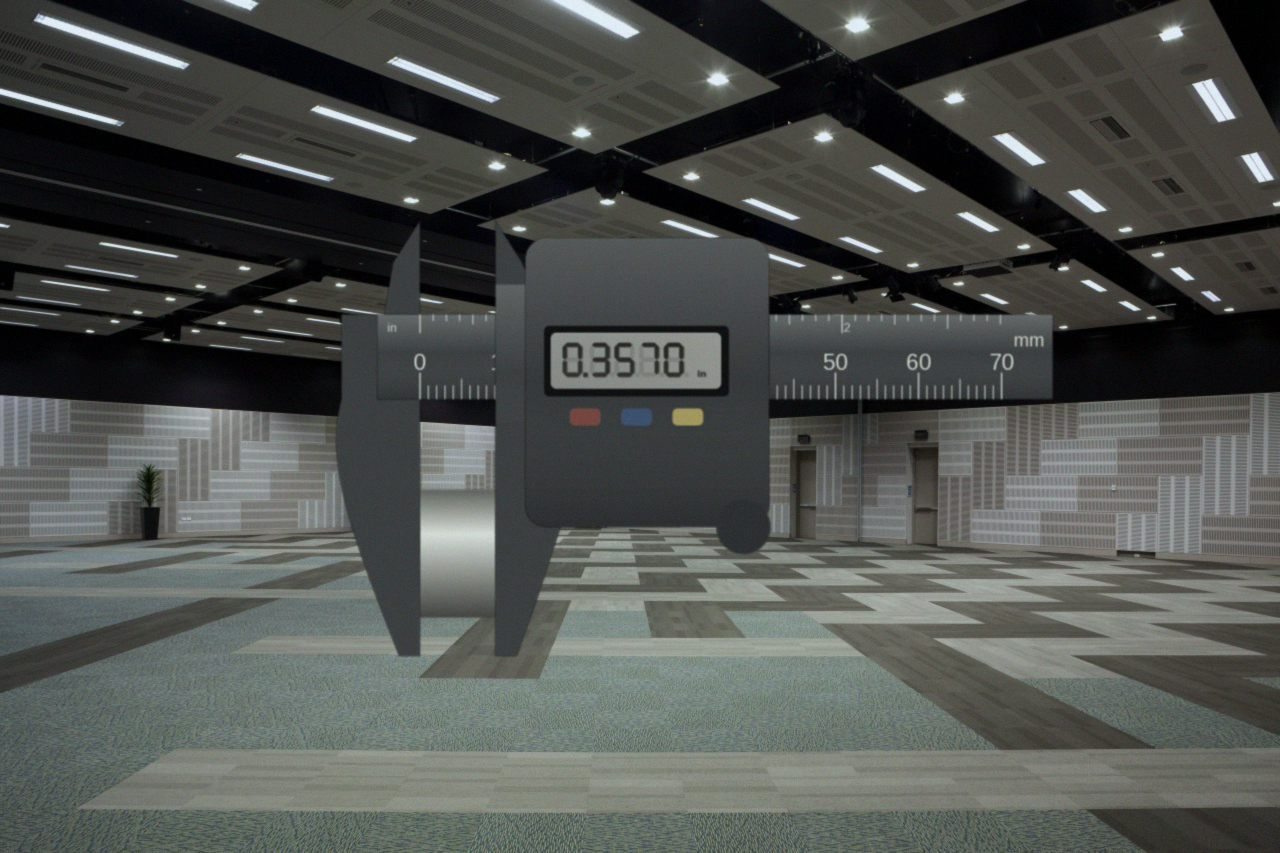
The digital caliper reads in 0.3570
